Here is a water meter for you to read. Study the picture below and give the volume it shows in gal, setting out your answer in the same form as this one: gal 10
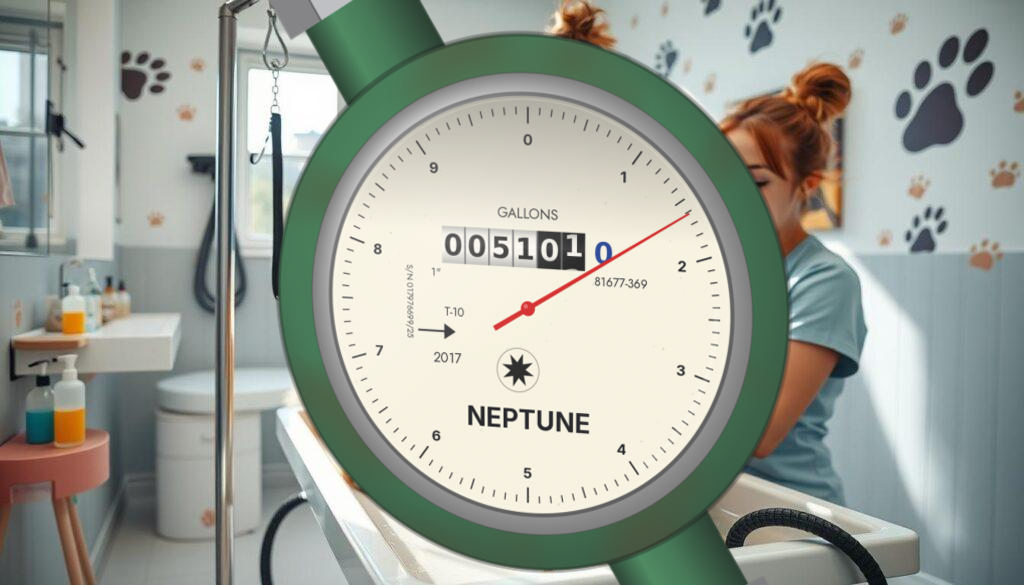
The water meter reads gal 51011.6
